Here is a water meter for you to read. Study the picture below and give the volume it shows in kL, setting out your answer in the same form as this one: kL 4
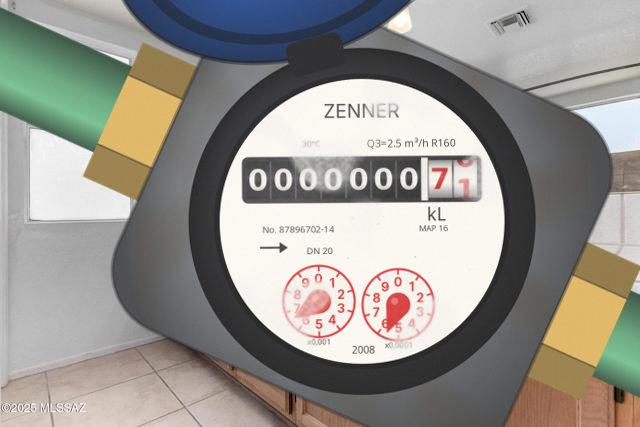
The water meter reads kL 0.7065
